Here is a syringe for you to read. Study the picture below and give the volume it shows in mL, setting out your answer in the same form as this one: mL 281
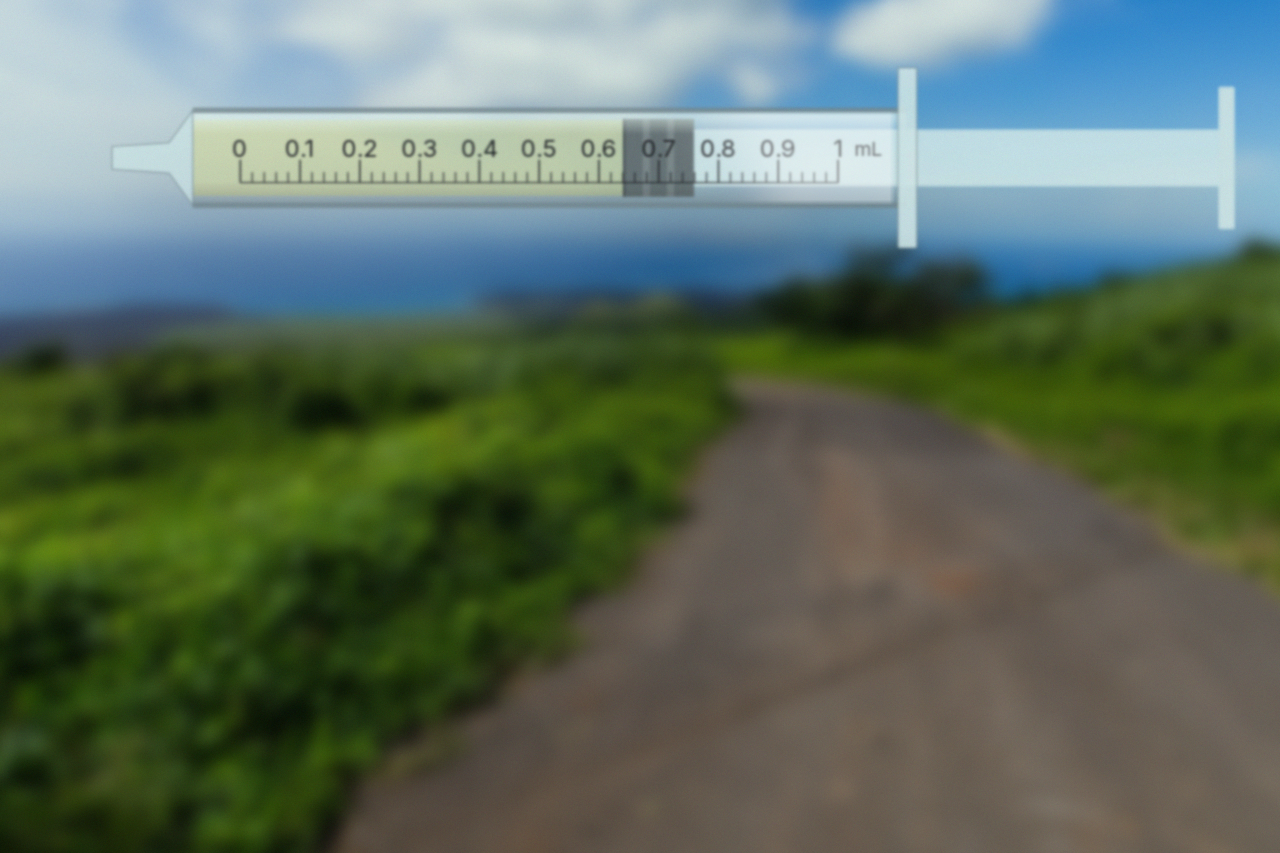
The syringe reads mL 0.64
